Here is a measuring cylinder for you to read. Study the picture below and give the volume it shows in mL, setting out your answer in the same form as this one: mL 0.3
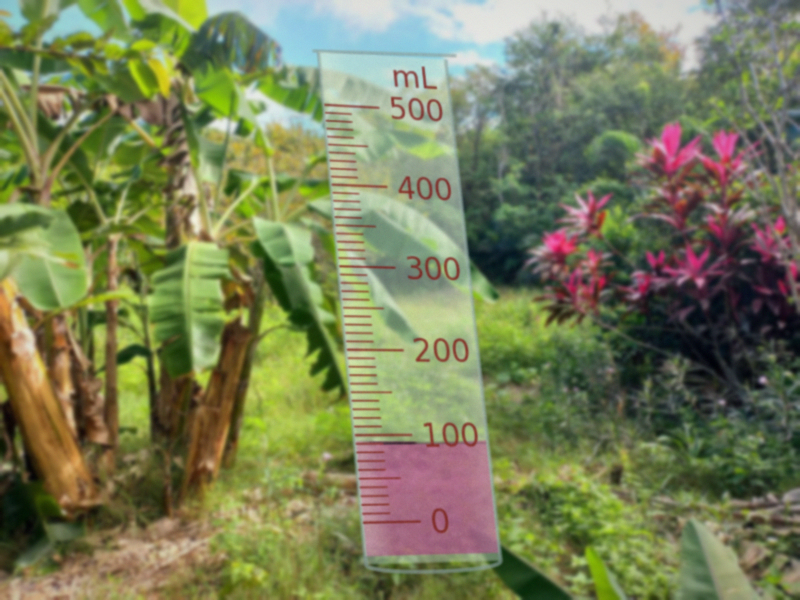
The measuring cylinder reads mL 90
